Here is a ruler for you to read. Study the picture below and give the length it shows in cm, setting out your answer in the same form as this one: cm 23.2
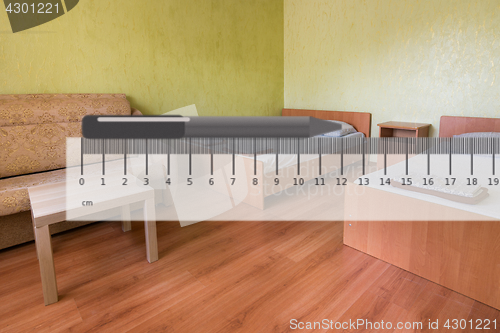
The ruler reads cm 12.5
